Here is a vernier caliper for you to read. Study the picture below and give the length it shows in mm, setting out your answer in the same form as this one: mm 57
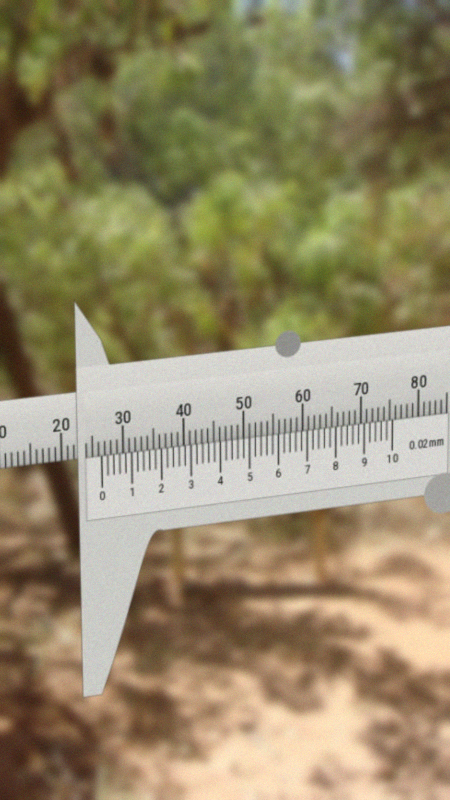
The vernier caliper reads mm 26.5
